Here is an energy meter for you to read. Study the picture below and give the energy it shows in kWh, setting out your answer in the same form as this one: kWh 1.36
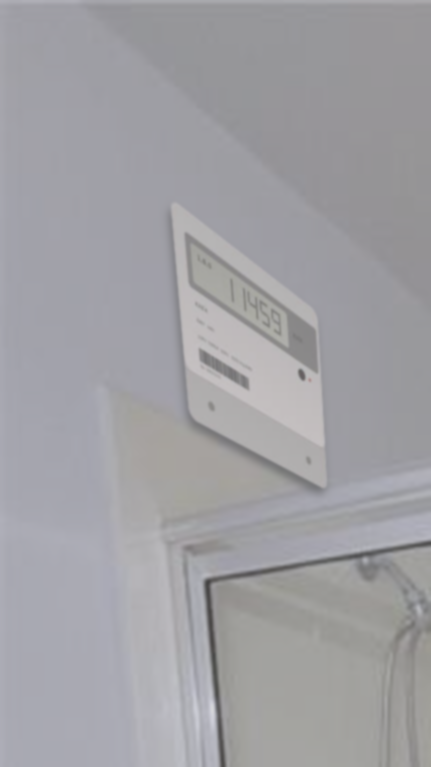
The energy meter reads kWh 11459
